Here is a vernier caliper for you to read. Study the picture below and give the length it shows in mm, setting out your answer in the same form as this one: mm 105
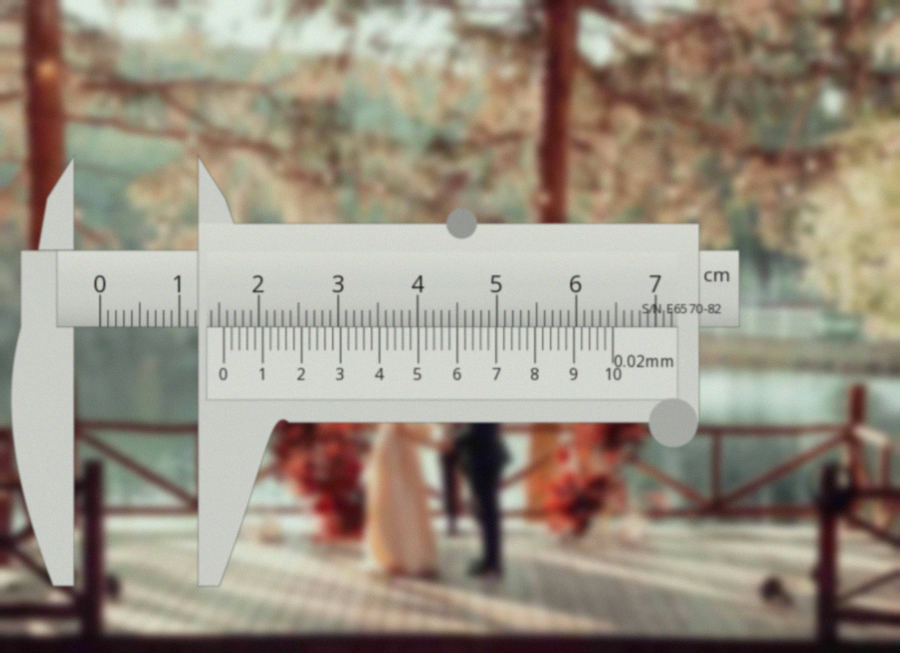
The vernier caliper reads mm 15.6
